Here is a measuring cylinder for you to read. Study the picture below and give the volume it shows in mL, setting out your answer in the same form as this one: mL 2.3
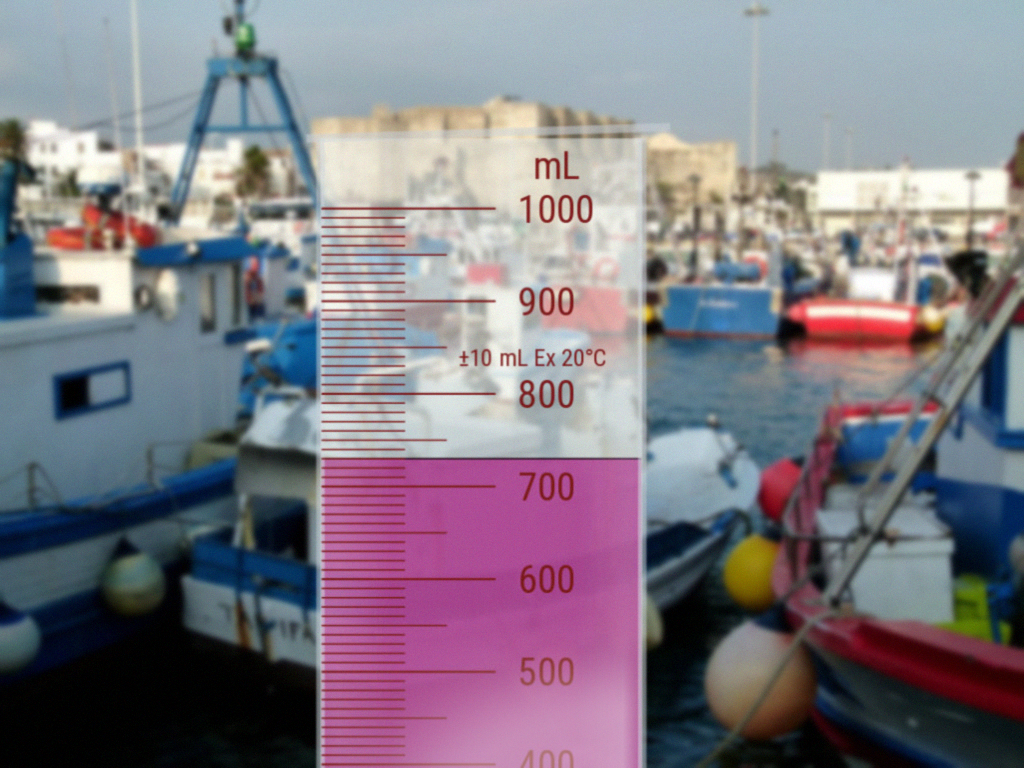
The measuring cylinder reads mL 730
